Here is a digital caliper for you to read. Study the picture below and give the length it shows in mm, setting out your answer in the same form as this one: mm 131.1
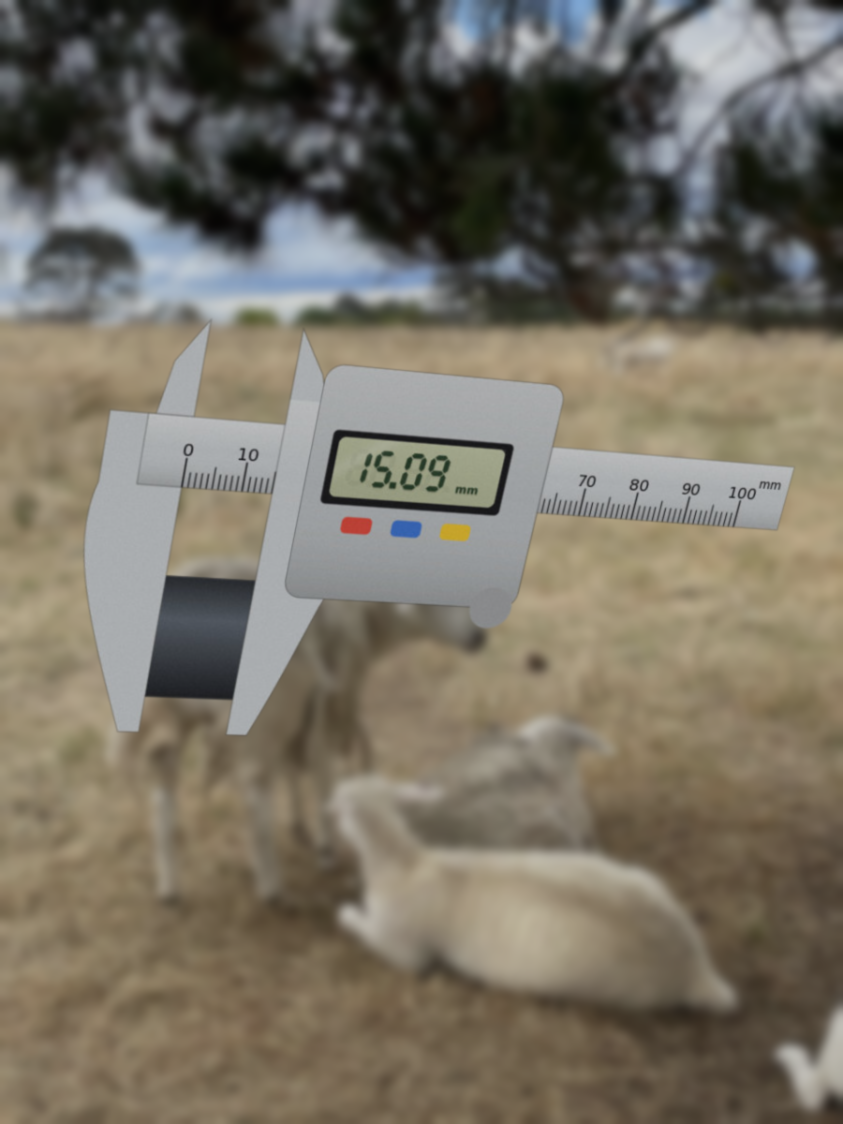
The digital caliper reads mm 15.09
